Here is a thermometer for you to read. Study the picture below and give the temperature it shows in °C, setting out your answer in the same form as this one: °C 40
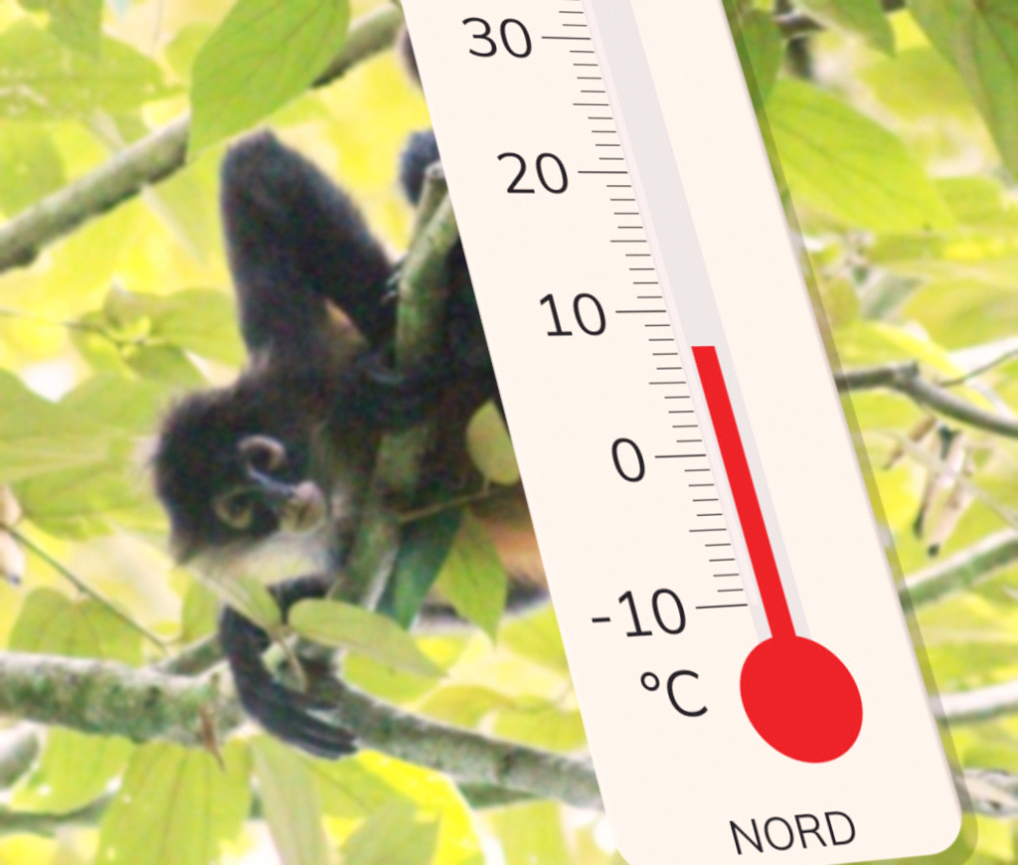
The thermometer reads °C 7.5
